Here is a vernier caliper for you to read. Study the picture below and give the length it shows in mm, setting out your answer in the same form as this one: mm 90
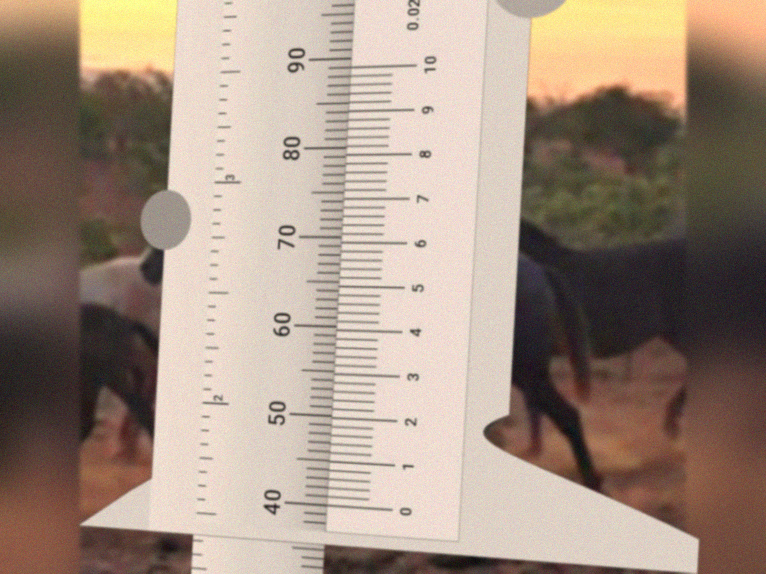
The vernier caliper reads mm 40.0
